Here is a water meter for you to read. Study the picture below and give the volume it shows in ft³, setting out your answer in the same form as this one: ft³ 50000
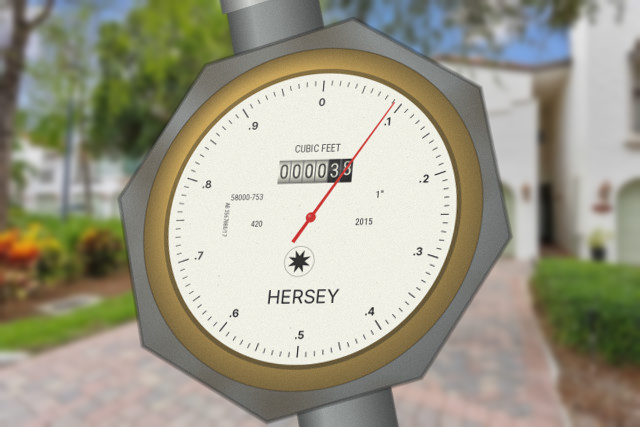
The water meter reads ft³ 38.09
